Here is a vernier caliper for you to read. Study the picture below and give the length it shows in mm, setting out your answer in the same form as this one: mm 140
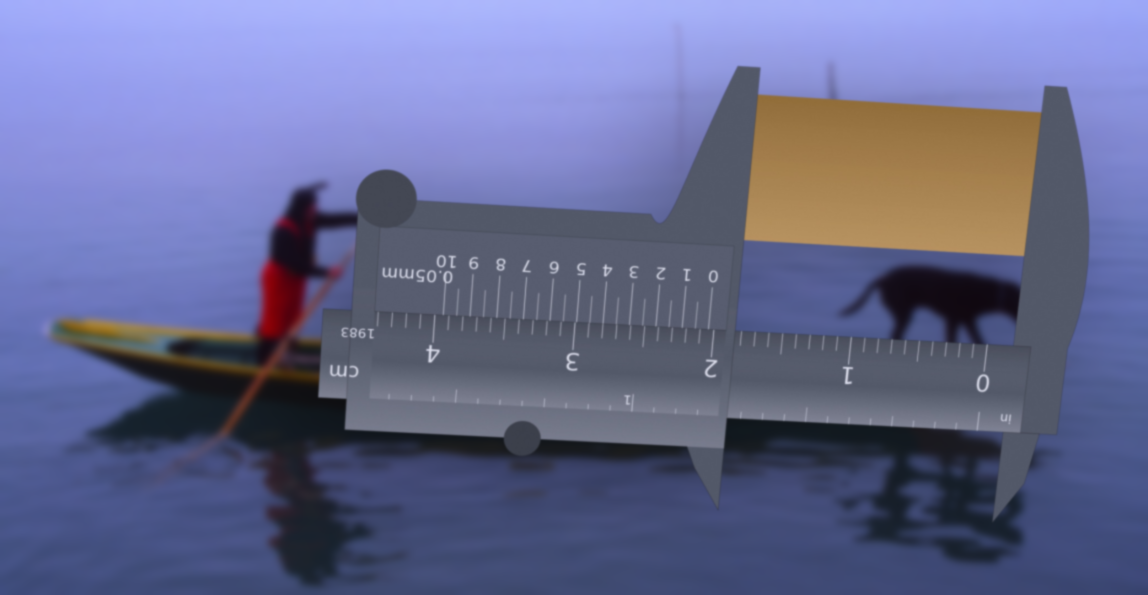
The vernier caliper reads mm 20.4
